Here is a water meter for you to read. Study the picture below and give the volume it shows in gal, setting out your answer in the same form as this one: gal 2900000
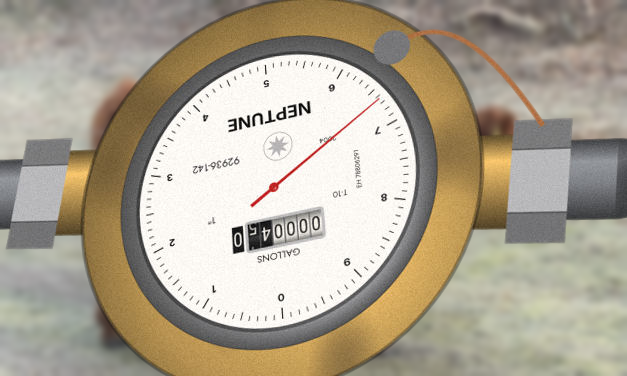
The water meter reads gal 446.6
